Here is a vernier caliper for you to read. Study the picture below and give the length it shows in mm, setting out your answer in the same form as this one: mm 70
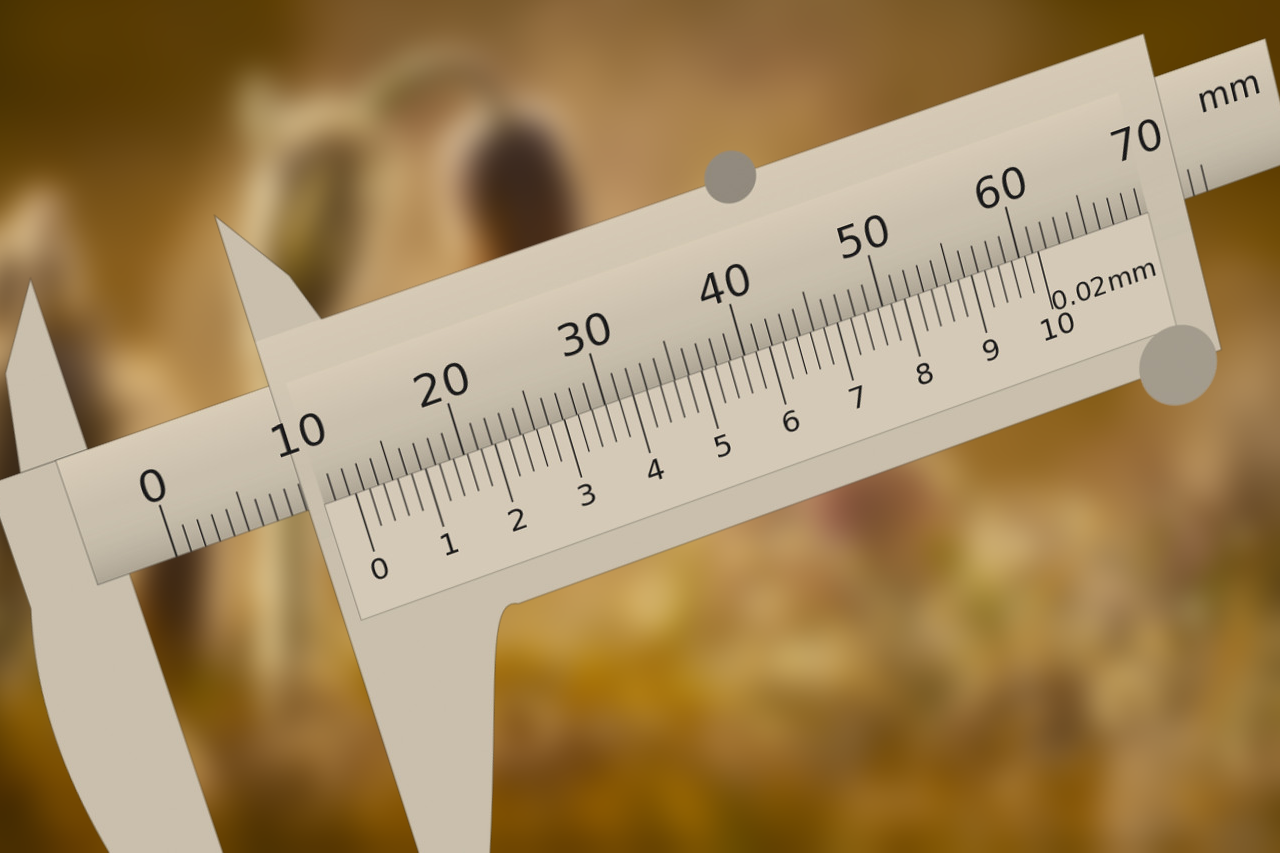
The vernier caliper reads mm 12.4
